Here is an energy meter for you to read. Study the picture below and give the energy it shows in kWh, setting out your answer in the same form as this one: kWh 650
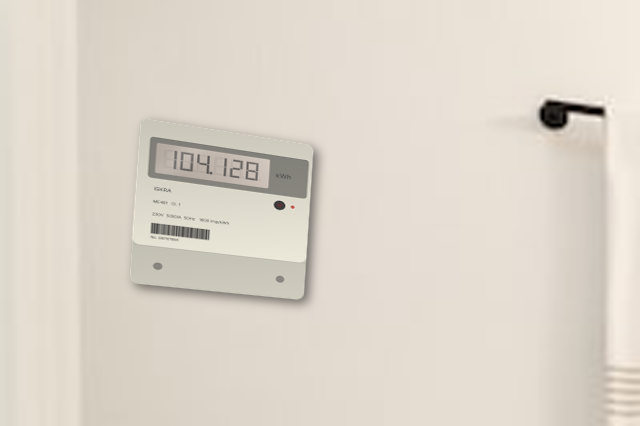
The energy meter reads kWh 104.128
